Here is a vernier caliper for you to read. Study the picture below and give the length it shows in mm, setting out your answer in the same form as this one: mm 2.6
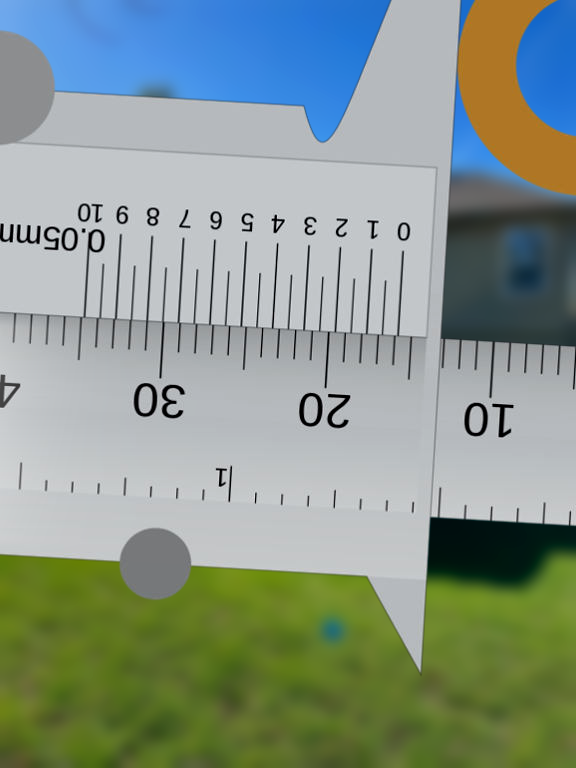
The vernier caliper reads mm 15.8
